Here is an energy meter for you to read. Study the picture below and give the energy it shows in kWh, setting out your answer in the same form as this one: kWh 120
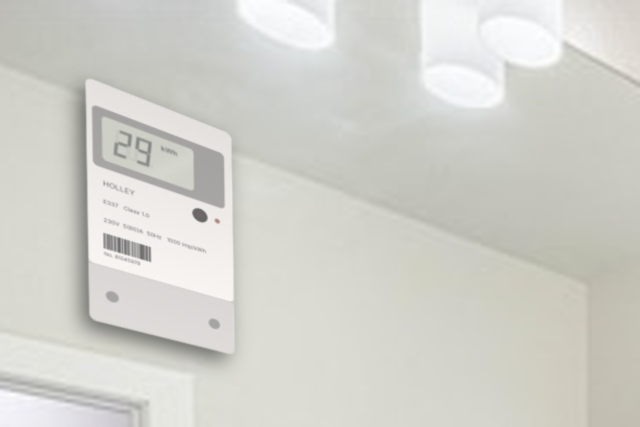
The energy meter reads kWh 29
